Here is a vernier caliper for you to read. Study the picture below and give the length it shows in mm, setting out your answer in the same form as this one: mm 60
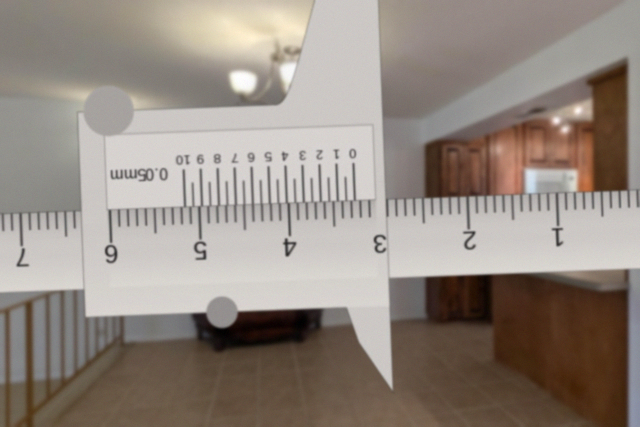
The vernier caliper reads mm 32.6
